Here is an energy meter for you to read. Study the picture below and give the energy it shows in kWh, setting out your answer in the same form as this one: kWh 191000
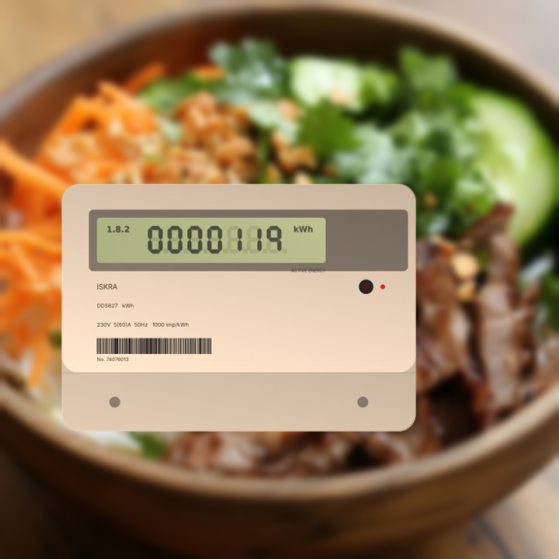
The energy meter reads kWh 119
